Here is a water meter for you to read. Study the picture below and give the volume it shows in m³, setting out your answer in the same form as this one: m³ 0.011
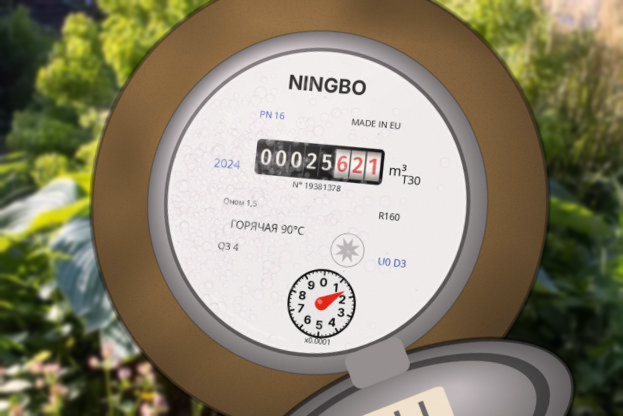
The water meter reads m³ 25.6211
